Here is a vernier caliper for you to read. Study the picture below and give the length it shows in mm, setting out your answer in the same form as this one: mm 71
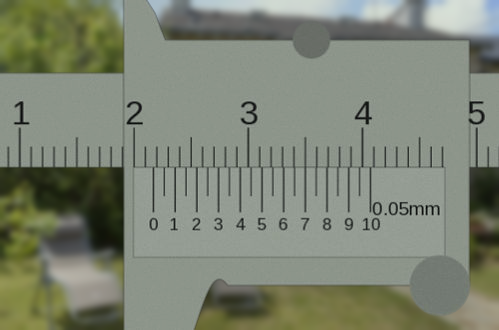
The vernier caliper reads mm 21.7
